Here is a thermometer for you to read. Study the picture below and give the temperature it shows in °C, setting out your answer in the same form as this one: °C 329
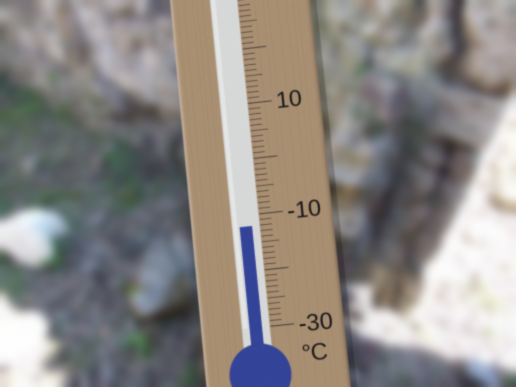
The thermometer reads °C -12
